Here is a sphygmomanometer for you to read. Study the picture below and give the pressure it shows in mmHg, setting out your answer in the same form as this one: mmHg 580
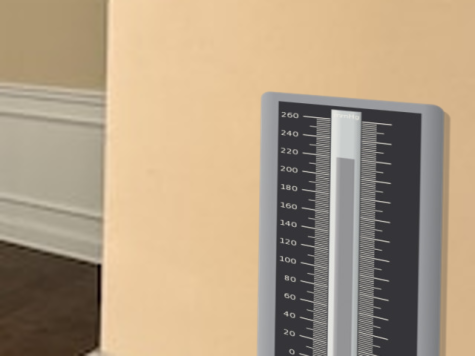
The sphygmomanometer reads mmHg 220
